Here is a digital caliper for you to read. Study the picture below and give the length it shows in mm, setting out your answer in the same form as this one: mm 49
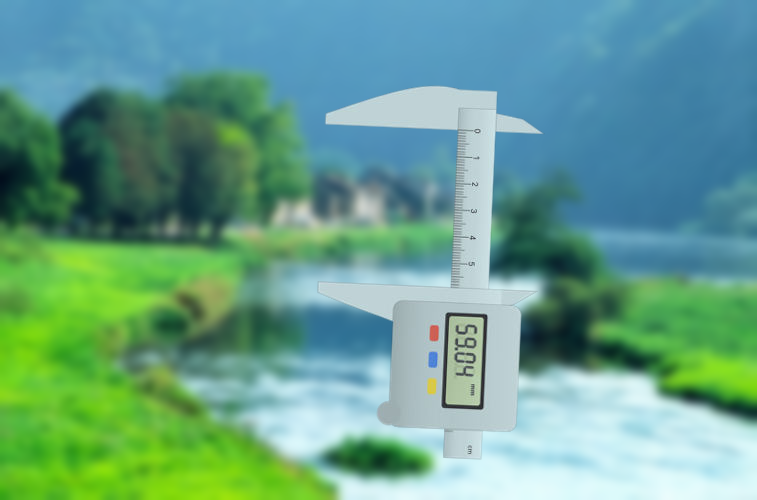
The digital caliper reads mm 59.04
